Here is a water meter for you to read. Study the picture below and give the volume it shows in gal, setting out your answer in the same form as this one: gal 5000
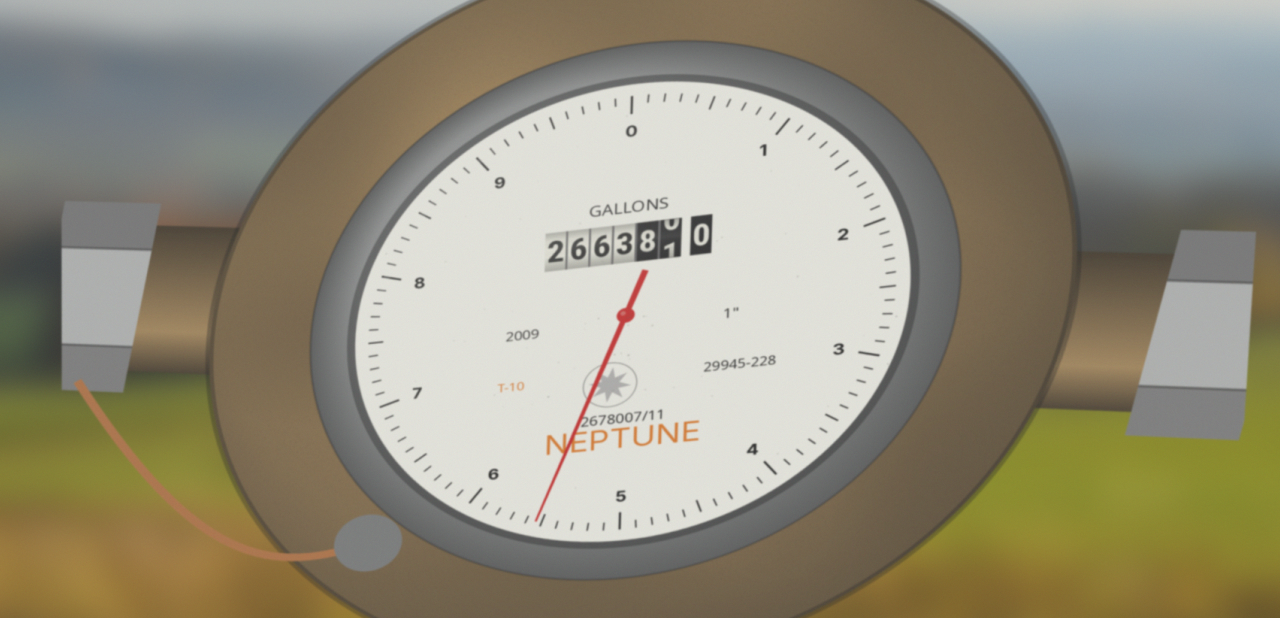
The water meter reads gal 2663805.5
